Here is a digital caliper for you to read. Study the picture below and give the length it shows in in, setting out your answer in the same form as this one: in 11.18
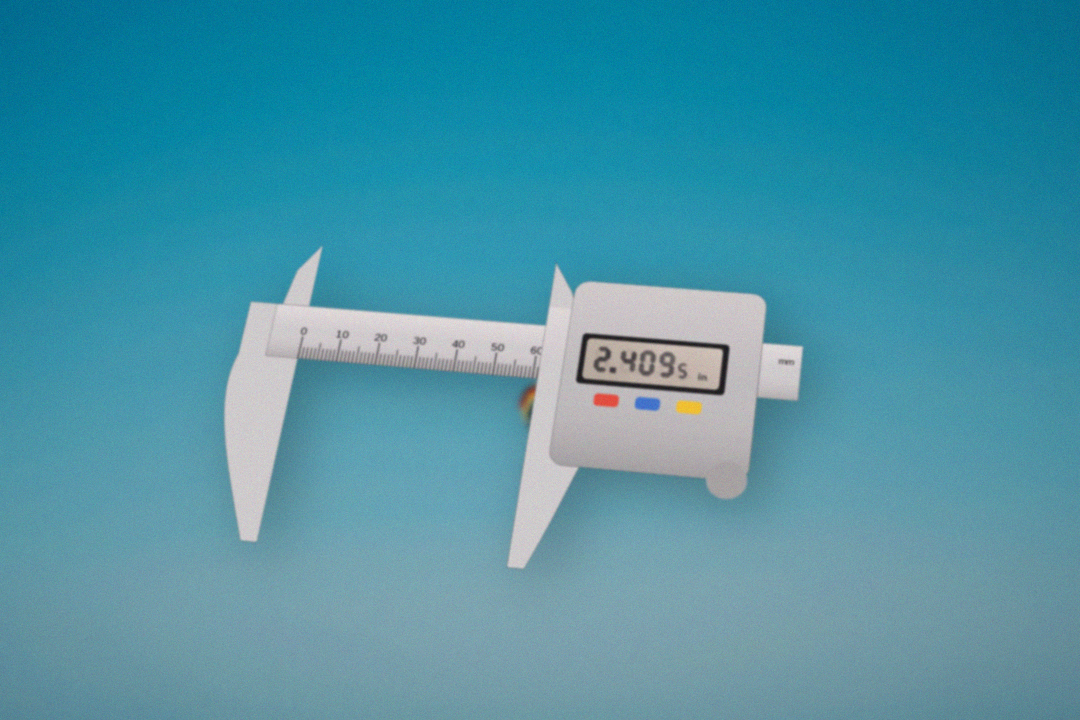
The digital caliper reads in 2.4095
